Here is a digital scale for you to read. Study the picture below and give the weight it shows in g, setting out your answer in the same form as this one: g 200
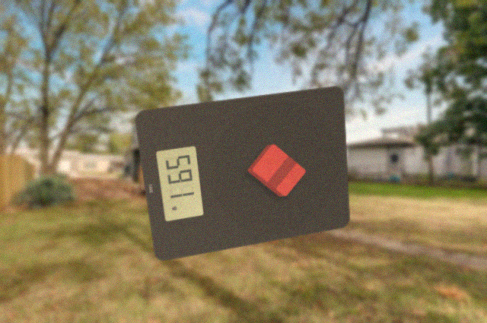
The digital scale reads g 591
